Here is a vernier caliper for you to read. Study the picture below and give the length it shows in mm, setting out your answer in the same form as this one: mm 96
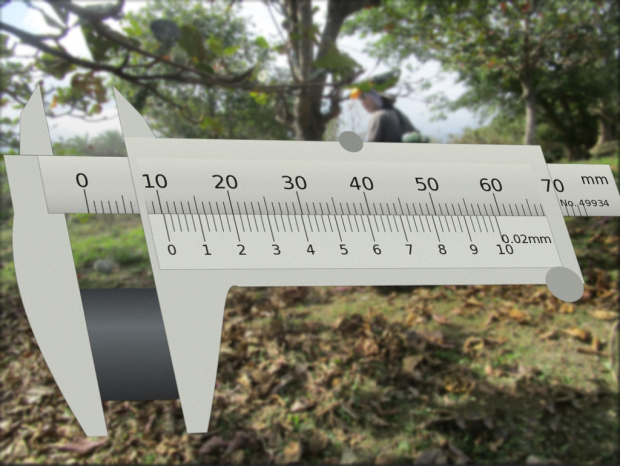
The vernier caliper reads mm 10.2
